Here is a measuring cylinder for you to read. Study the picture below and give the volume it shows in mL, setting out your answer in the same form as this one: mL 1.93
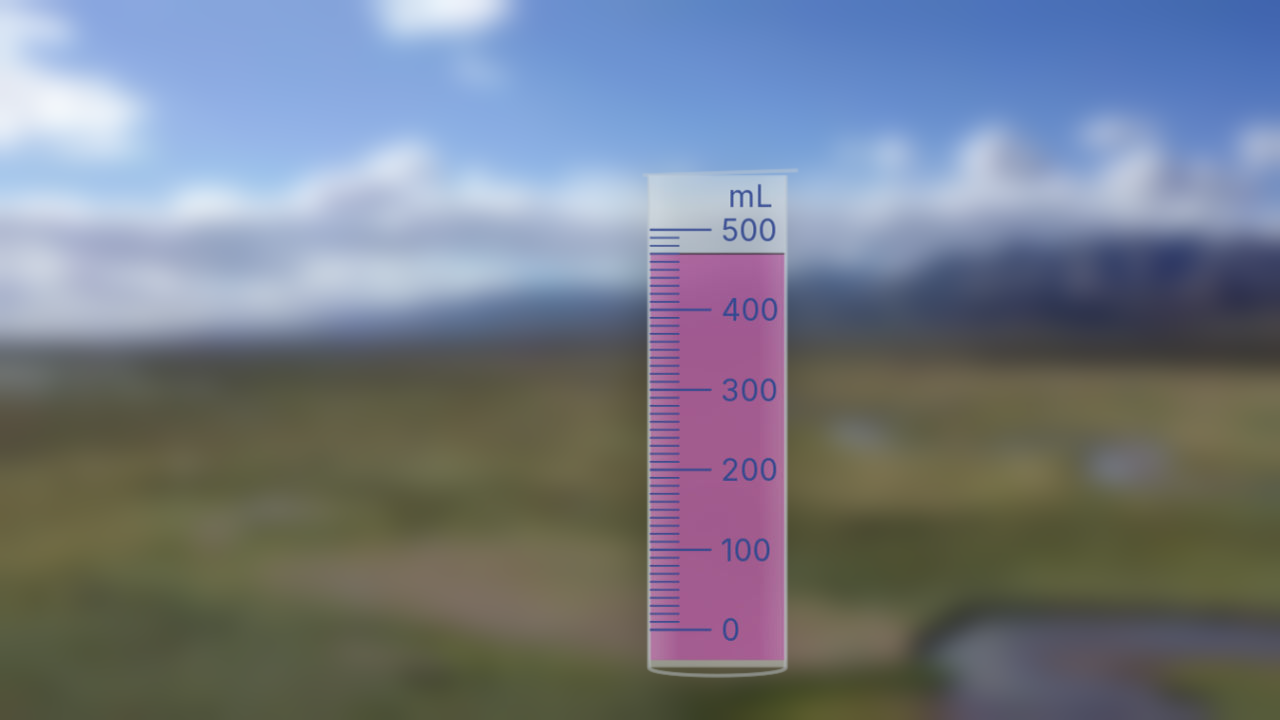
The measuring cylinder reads mL 470
